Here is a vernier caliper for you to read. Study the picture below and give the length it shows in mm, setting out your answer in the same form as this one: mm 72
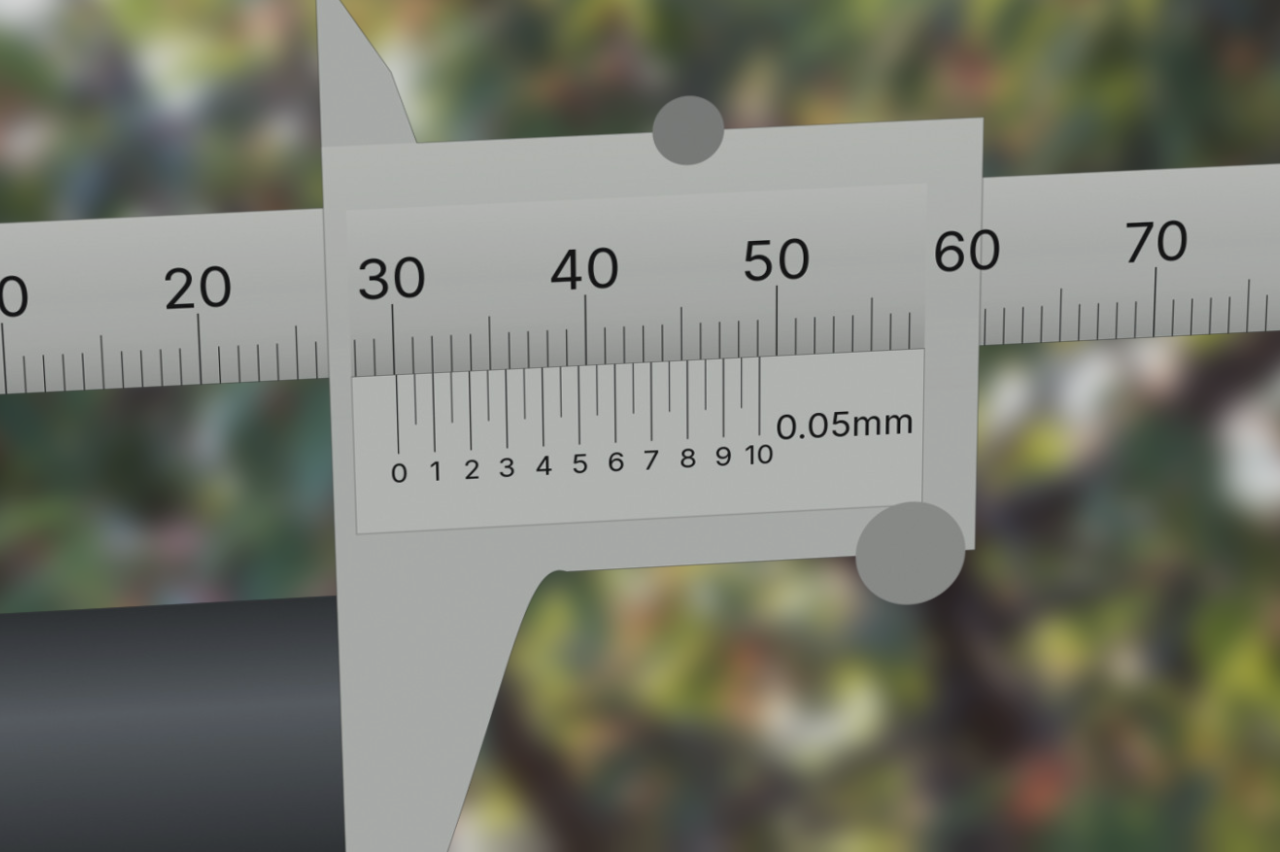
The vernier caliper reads mm 30.1
